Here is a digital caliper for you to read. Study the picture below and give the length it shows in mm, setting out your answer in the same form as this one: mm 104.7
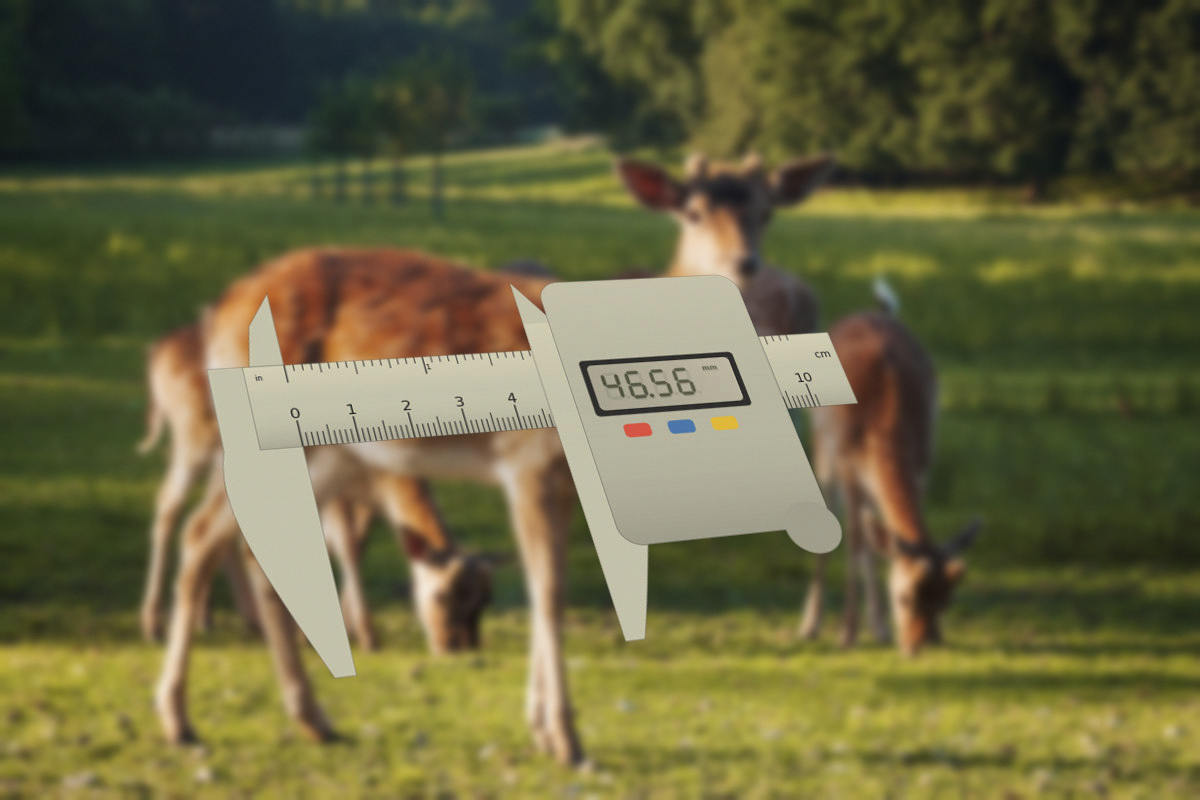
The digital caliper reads mm 46.56
